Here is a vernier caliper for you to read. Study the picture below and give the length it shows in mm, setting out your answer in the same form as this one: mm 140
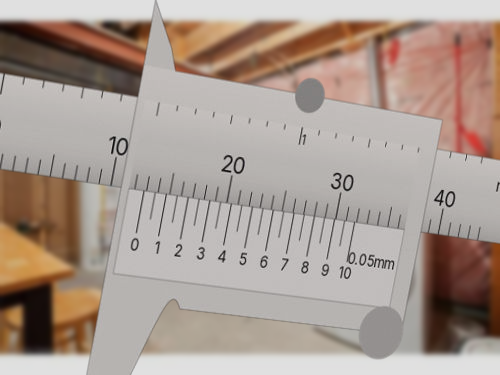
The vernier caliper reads mm 12.8
